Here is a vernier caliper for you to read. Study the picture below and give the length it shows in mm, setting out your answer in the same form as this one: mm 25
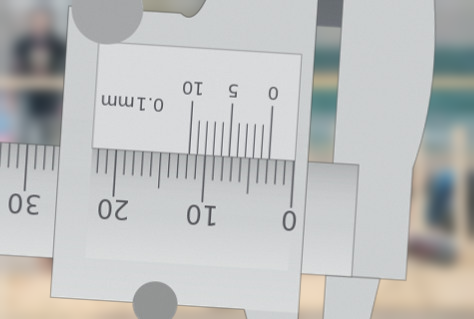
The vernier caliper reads mm 2.8
